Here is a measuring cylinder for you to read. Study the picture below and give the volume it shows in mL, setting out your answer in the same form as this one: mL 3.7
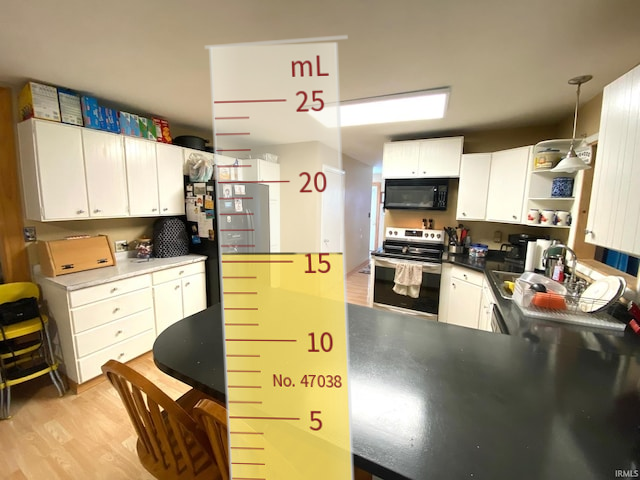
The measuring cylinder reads mL 15.5
